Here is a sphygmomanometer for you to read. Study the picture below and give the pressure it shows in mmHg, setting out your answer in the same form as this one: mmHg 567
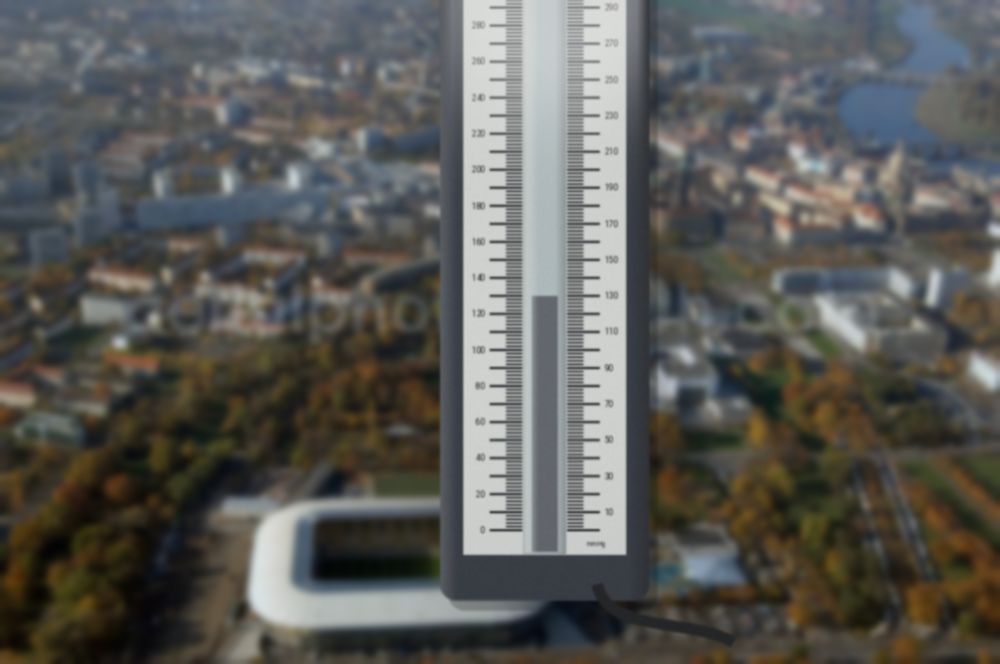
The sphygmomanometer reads mmHg 130
